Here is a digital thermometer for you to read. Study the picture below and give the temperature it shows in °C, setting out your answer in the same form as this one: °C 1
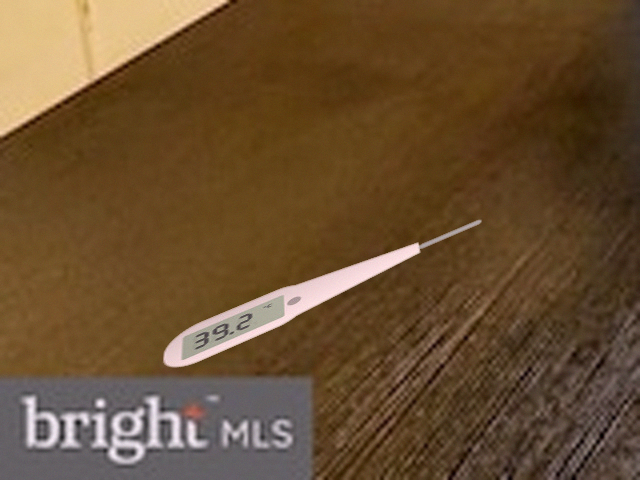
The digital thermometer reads °C 39.2
